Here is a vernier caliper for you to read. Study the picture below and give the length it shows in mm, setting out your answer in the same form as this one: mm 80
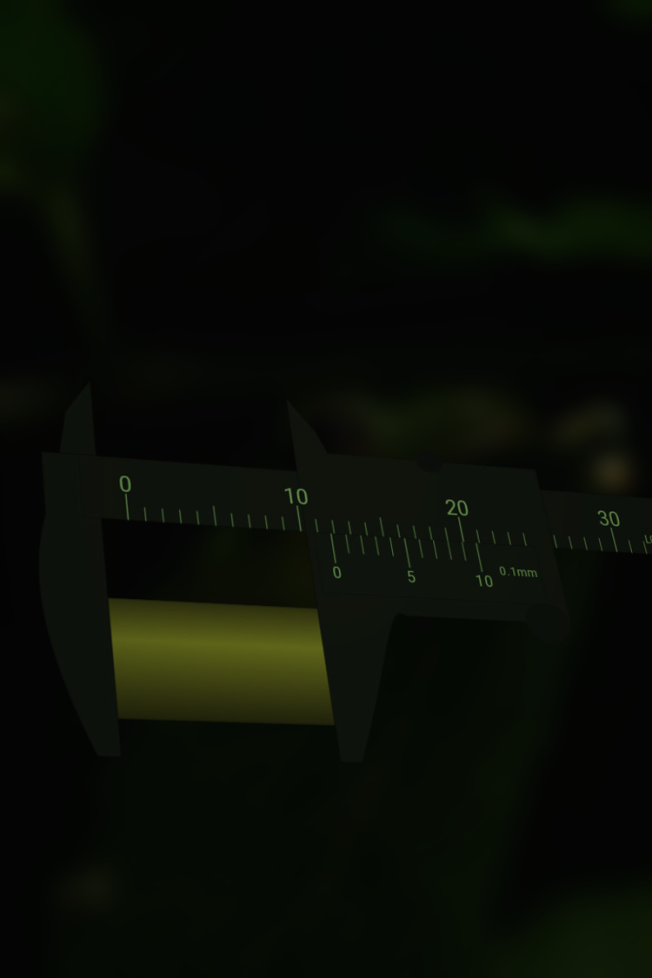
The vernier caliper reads mm 11.8
